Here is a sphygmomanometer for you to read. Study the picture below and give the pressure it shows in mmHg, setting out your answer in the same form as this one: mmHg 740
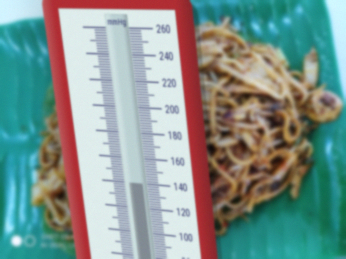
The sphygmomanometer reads mmHg 140
